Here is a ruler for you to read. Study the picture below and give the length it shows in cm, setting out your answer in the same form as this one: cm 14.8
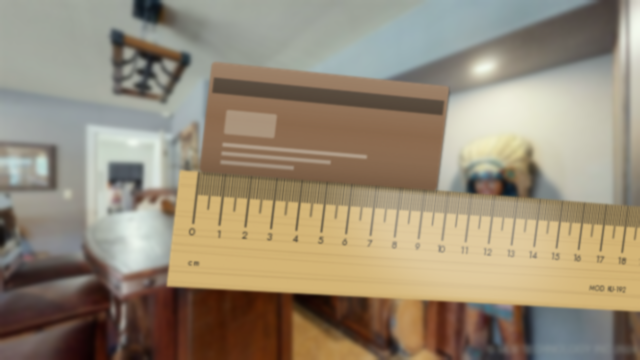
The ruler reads cm 9.5
